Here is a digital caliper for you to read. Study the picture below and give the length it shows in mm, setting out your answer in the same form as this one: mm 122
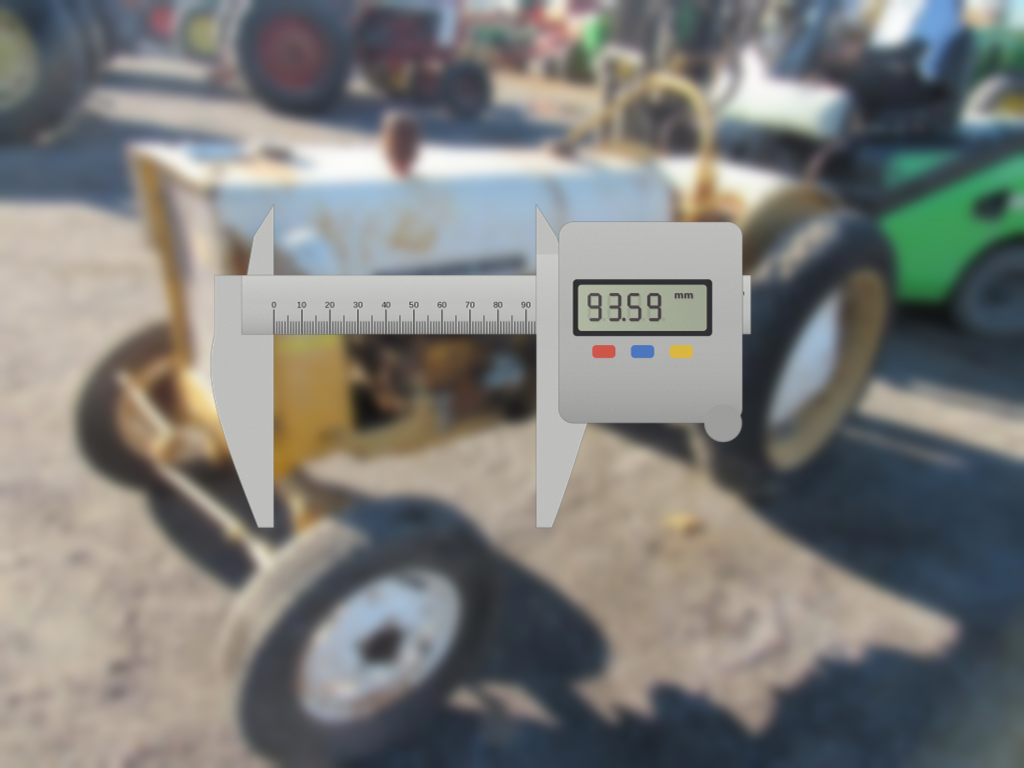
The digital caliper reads mm 93.59
